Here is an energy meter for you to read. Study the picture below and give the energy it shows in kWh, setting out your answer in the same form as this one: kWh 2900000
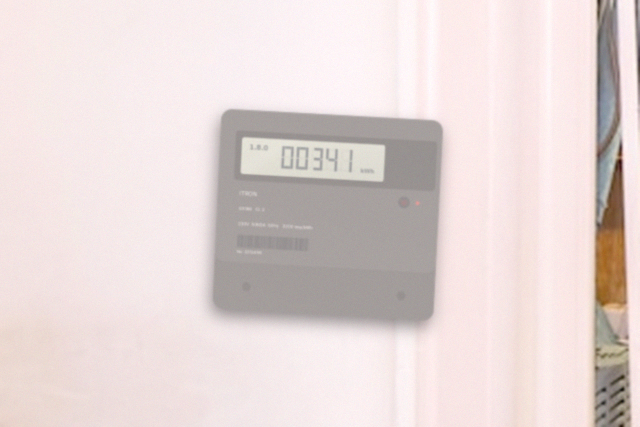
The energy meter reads kWh 341
